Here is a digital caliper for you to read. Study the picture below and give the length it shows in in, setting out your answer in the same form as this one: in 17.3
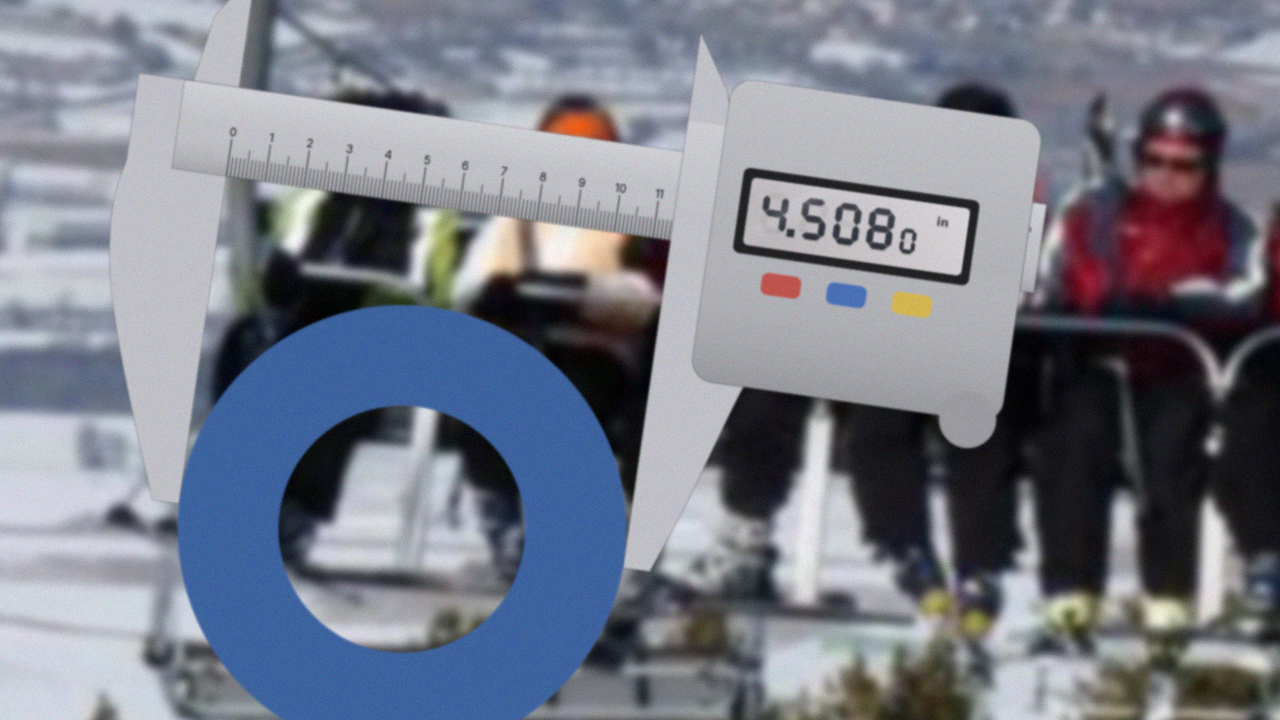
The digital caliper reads in 4.5080
